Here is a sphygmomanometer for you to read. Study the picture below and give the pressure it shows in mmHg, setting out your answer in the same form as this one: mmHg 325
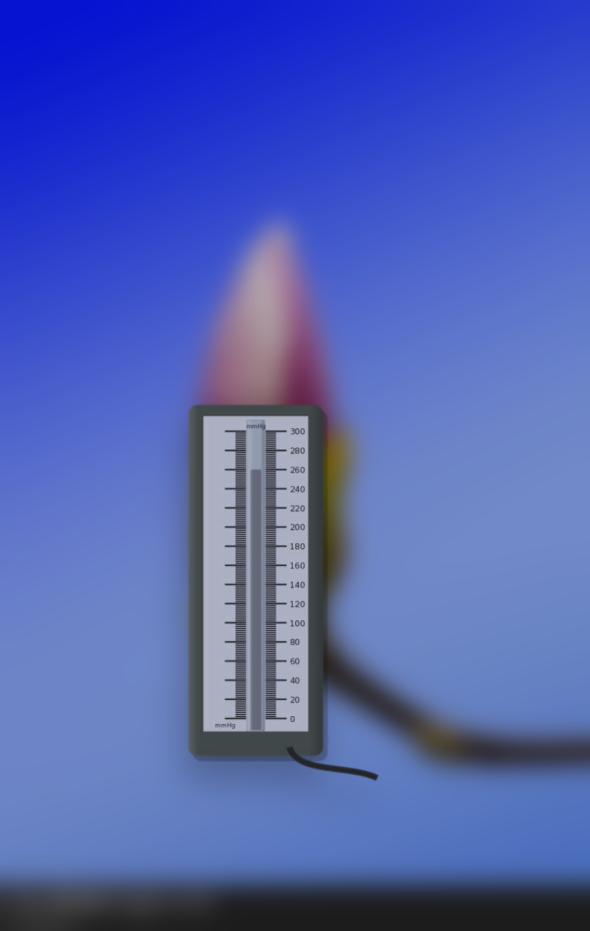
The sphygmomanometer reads mmHg 260
